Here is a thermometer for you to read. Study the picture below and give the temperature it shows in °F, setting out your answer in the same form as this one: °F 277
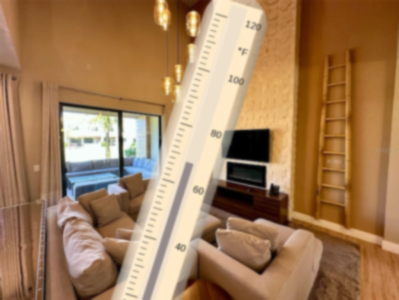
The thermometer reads °F 68
